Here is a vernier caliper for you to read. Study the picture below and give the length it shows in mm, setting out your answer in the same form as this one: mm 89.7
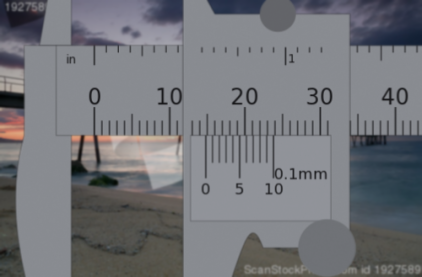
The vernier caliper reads mm 14.8
